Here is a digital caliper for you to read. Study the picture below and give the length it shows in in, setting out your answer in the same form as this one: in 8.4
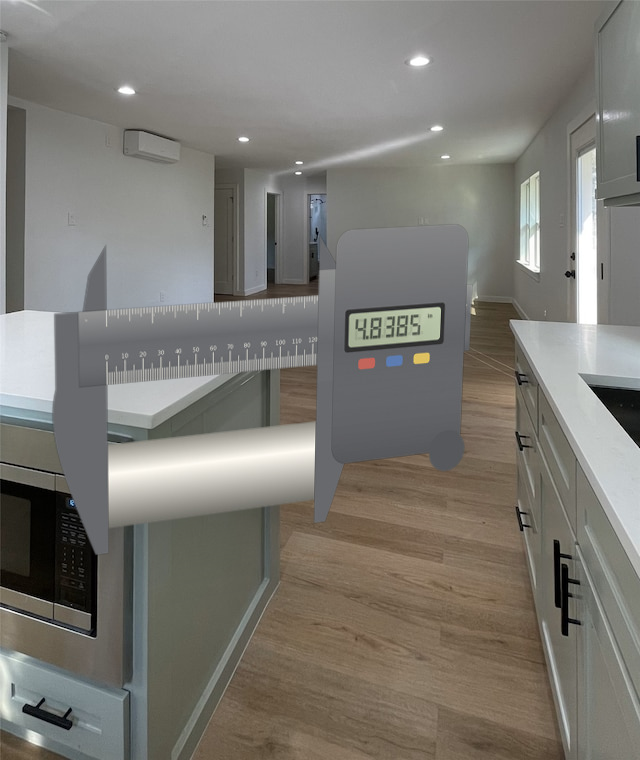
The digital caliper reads in 4.8385
